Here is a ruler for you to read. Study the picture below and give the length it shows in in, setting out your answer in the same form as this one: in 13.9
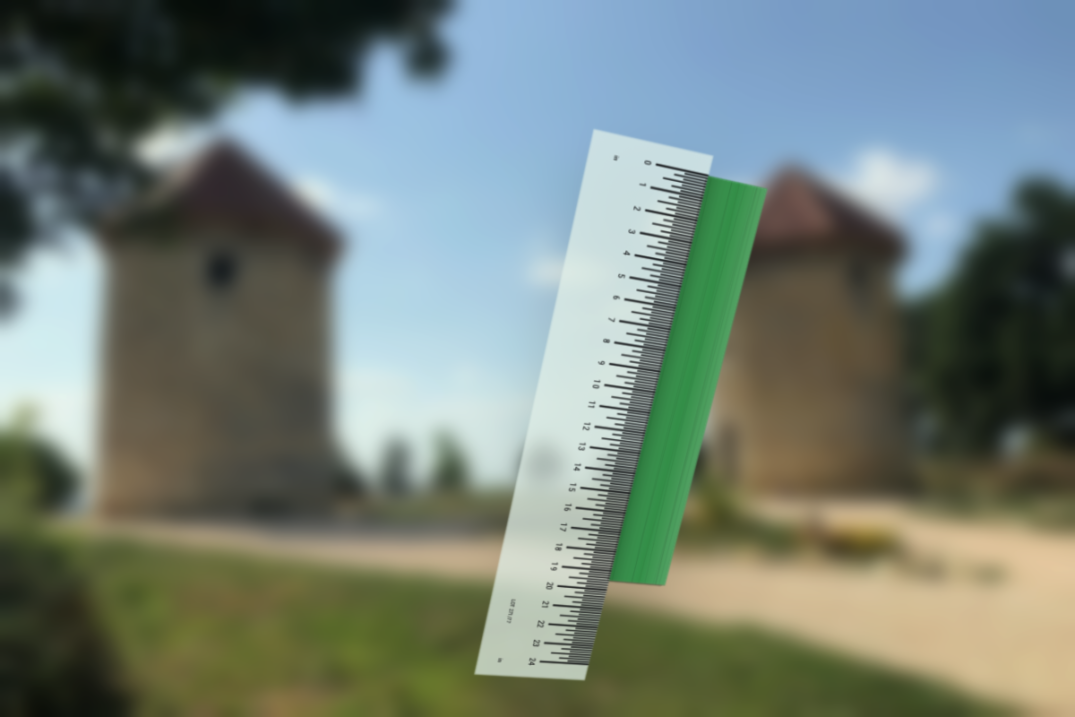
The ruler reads in 19.5
